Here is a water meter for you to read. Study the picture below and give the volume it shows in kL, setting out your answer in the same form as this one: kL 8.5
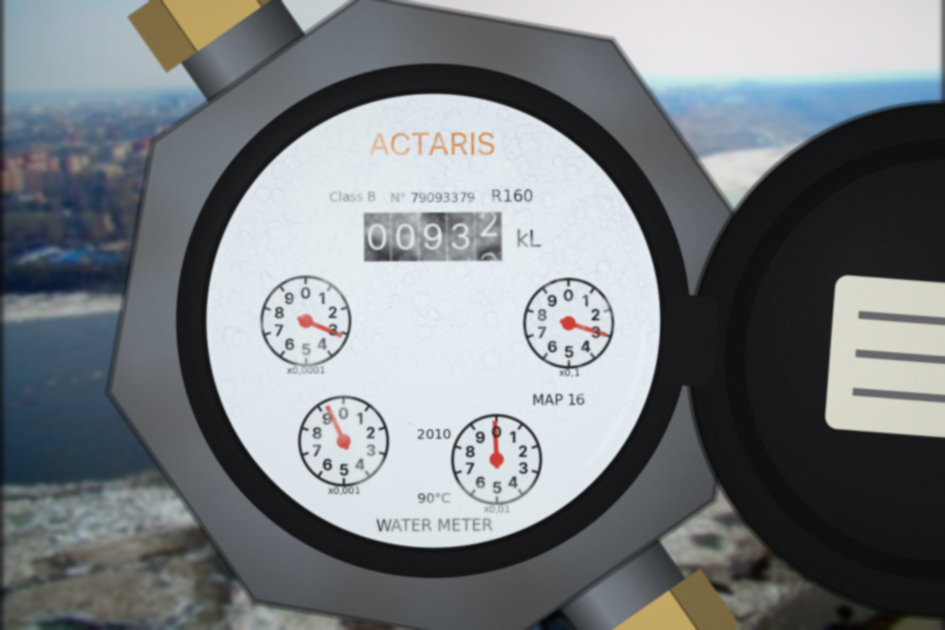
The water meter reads kL 932.2993
